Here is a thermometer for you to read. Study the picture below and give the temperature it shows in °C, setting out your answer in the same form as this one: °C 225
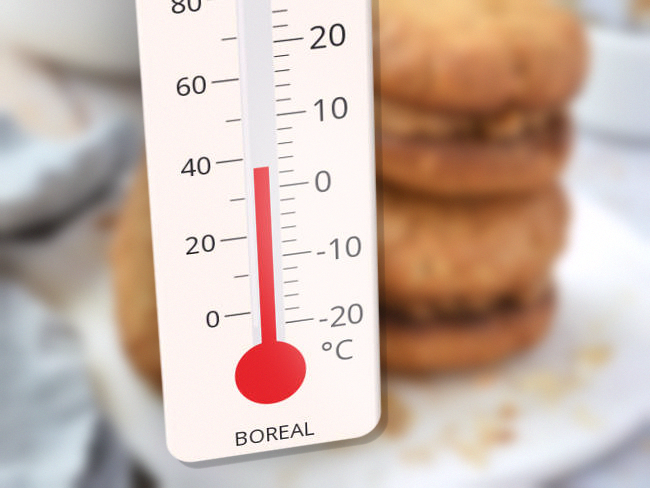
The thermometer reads °C 3
